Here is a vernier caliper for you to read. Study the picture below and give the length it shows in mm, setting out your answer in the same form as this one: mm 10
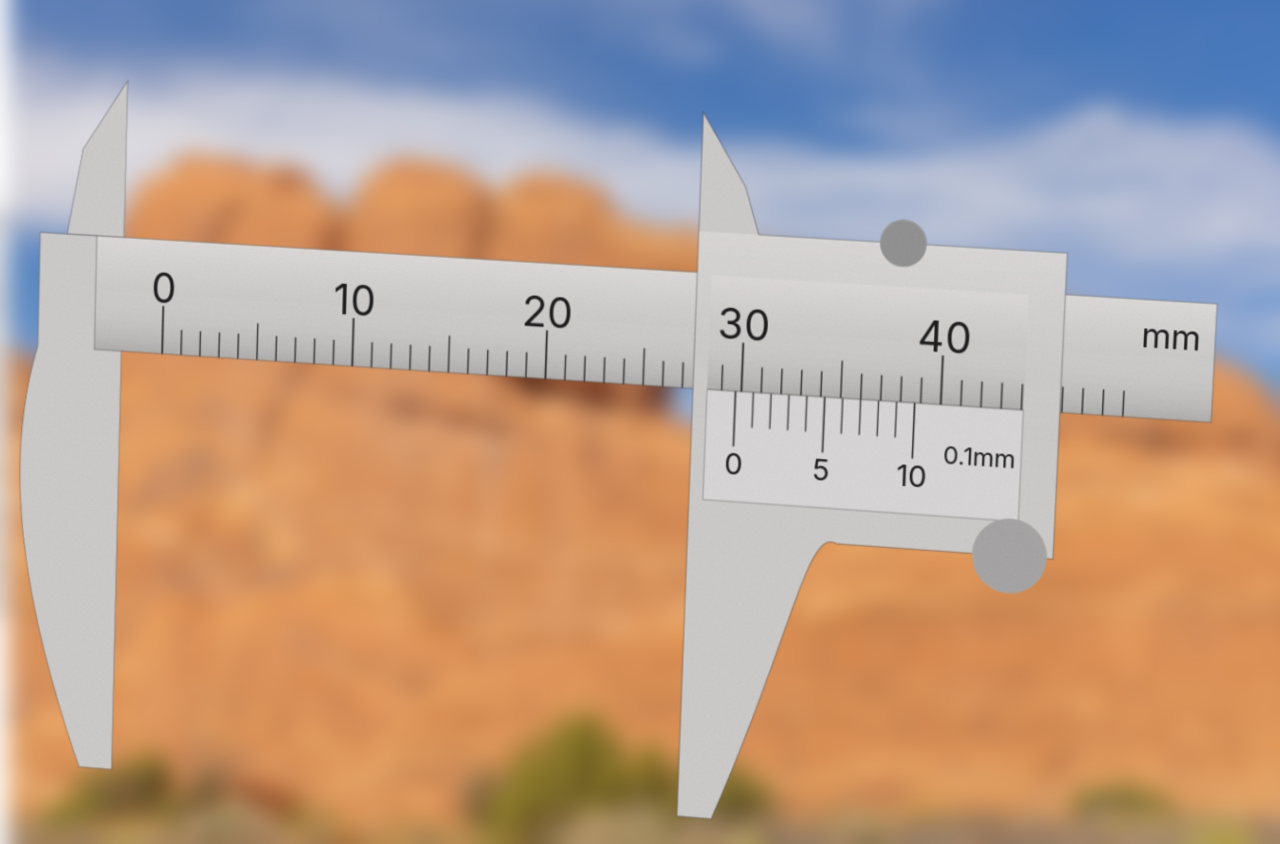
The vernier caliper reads mm 29.7
